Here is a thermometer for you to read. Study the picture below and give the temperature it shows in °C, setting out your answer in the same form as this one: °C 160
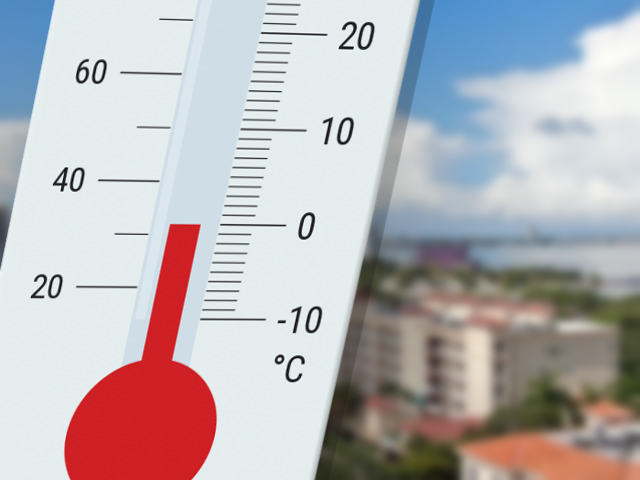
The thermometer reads °C 0
